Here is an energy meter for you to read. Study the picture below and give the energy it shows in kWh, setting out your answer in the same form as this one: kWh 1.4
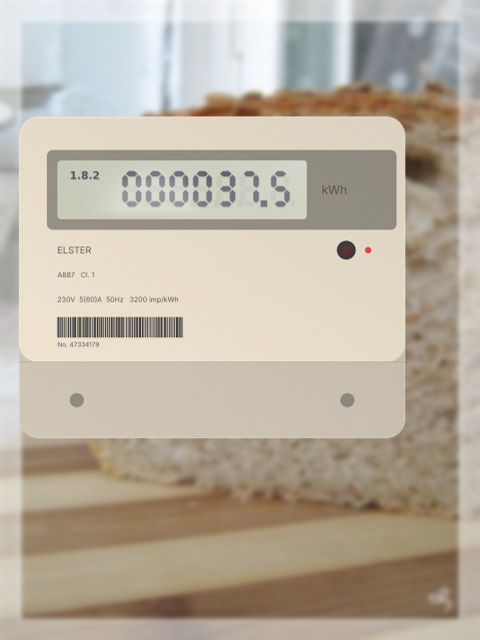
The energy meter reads kWh 37.5
